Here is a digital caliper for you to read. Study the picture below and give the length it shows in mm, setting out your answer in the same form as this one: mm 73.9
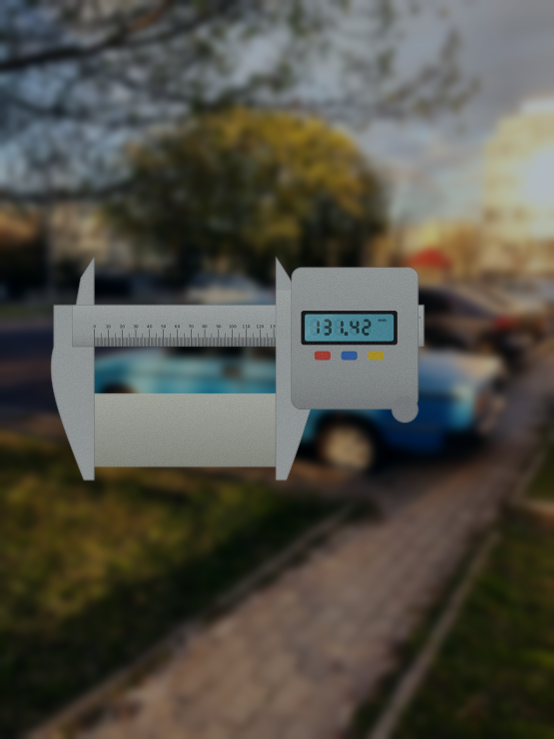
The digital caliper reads mm 131.42
